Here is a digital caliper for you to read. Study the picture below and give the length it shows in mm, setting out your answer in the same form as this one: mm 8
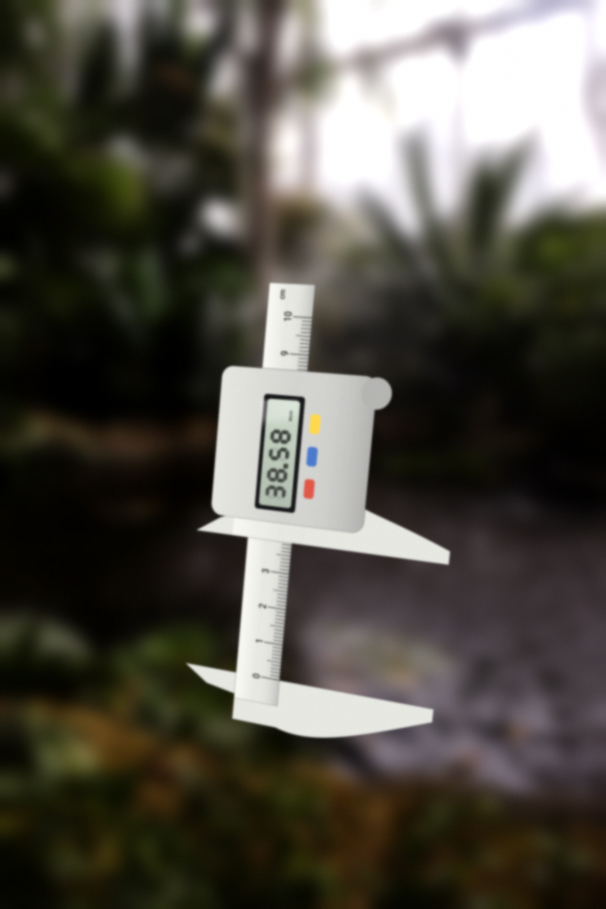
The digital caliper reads mm 38.58
